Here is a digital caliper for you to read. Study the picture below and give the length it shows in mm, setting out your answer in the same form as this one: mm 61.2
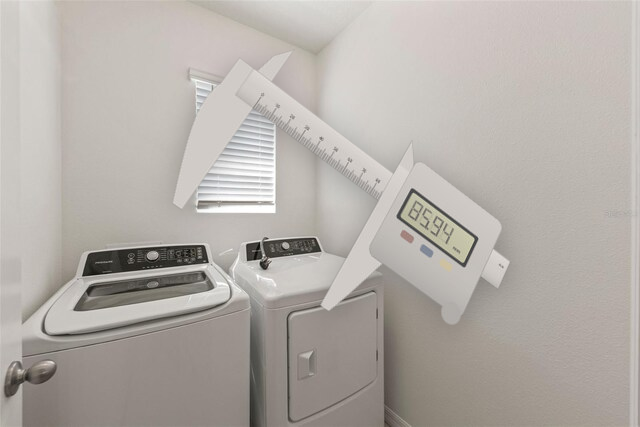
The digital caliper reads mm 85.94
